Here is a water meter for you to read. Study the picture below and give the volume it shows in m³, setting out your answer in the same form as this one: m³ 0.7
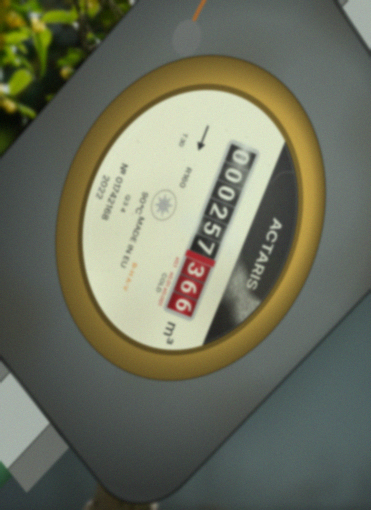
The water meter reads m³ 257.366
